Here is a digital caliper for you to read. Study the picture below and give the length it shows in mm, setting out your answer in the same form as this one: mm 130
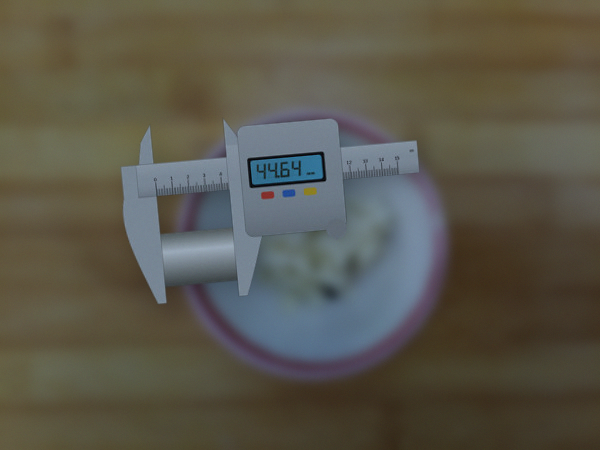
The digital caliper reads mm 44.64
